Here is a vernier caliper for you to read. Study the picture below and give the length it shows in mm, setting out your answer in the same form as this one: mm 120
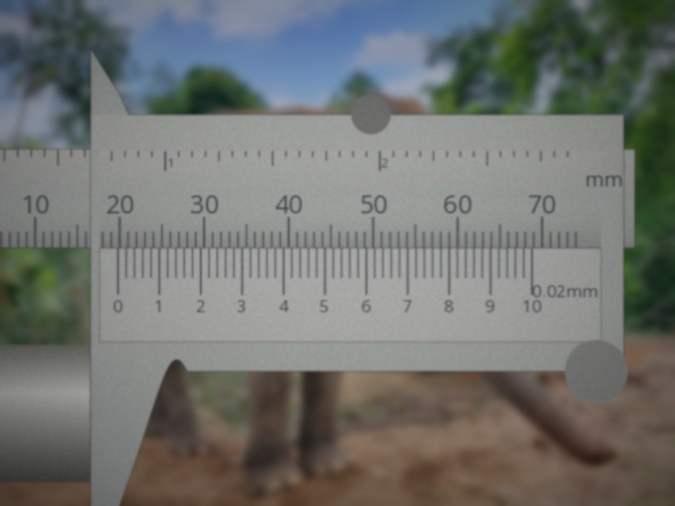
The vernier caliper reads mm 19.8
